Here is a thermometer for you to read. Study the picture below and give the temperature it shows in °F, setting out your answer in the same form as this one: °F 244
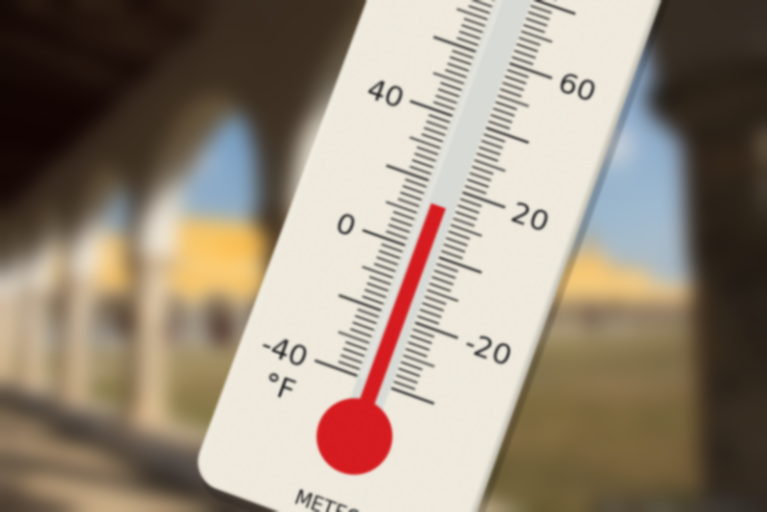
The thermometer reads °F 14
